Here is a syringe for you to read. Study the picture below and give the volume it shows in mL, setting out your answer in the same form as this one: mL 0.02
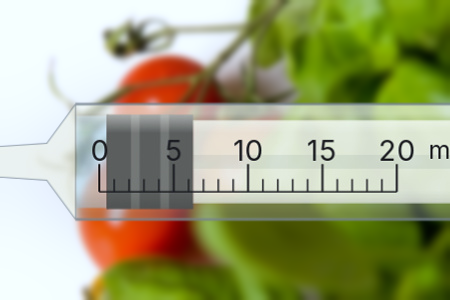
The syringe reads mL 0.5
